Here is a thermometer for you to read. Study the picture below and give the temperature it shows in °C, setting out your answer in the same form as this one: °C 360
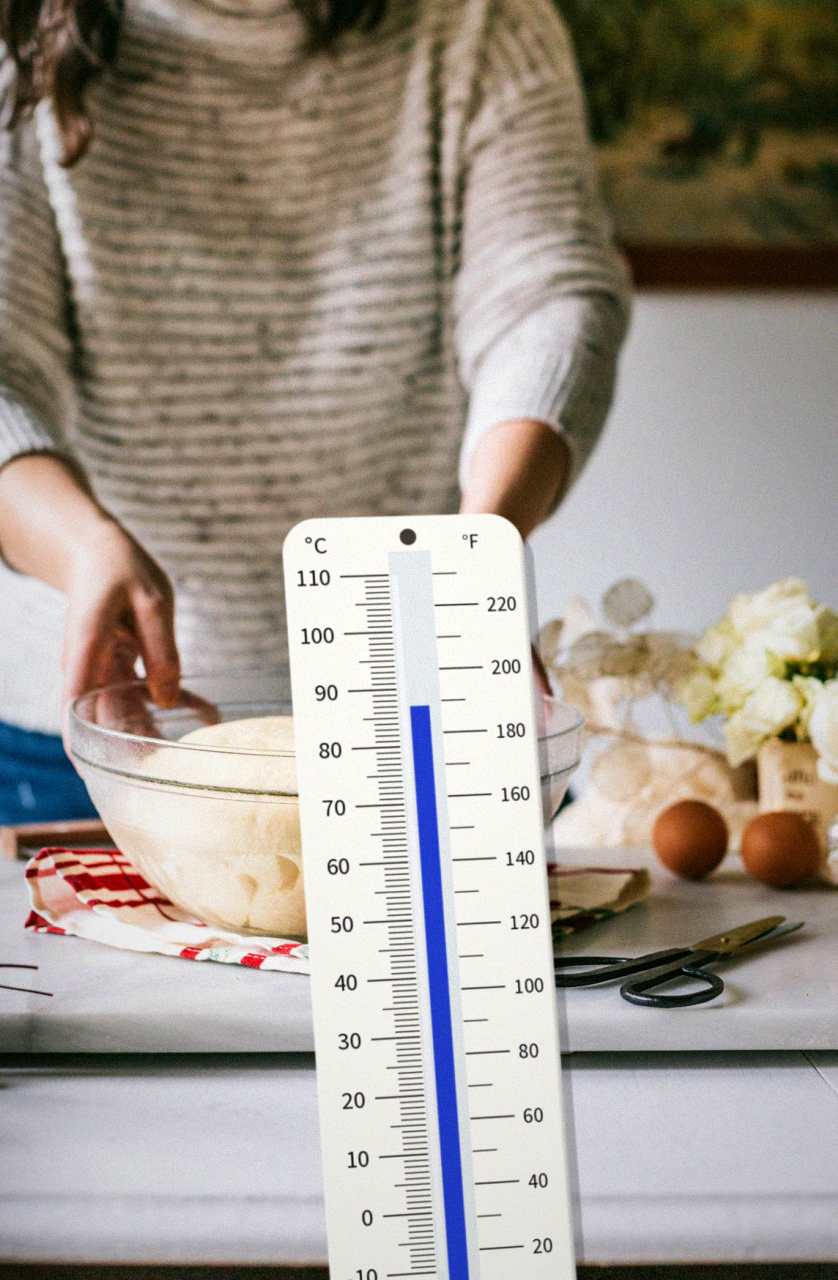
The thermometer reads °C 87
